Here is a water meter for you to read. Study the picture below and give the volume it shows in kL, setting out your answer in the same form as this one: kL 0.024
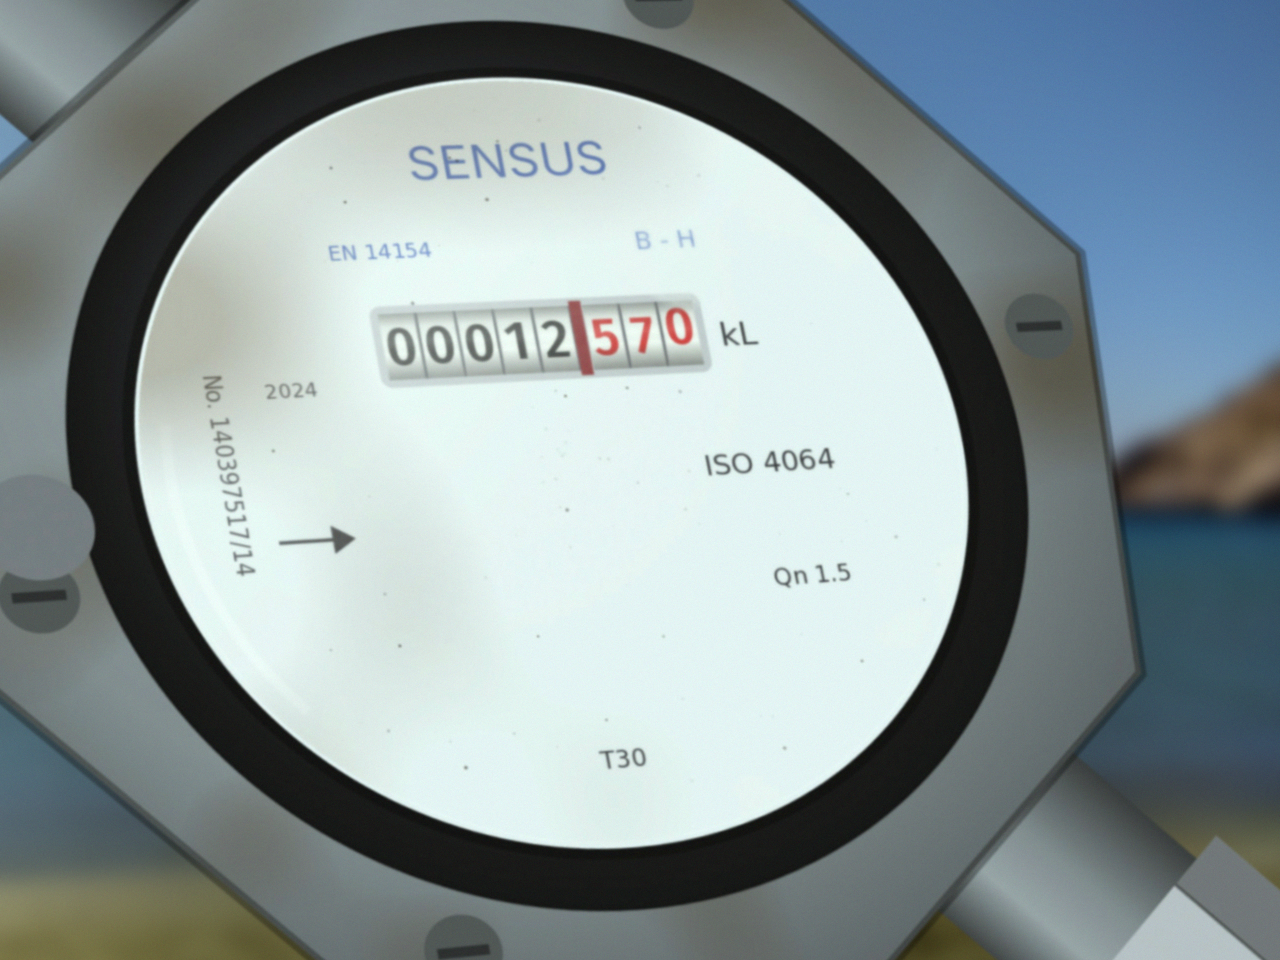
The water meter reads kL 12.570
